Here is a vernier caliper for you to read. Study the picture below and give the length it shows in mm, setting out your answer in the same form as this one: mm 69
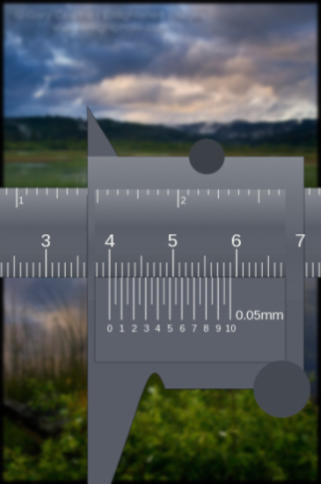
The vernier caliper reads mm 40.0
